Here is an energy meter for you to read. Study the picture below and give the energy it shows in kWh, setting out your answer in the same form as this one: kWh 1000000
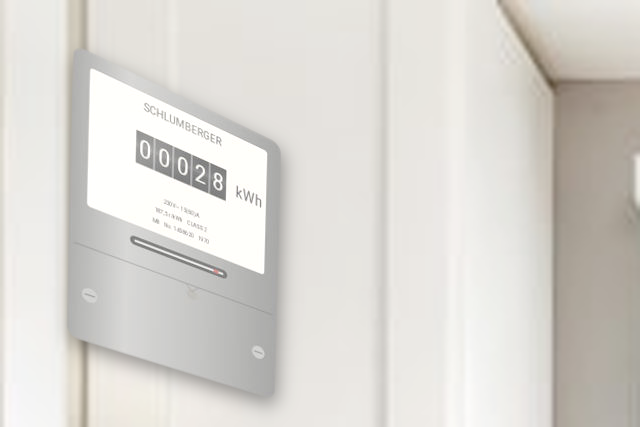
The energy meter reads kWh 28
